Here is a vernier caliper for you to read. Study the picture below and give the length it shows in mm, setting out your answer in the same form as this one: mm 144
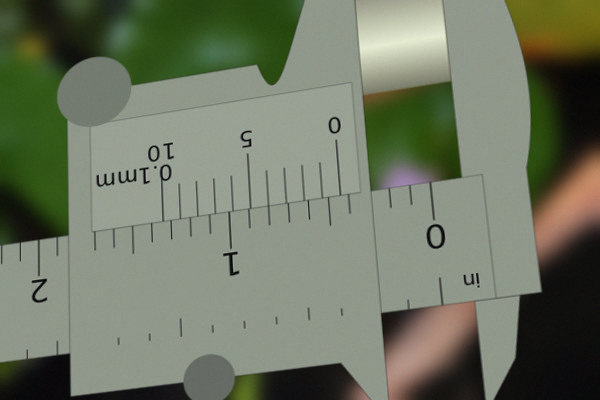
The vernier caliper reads mm 4.4
